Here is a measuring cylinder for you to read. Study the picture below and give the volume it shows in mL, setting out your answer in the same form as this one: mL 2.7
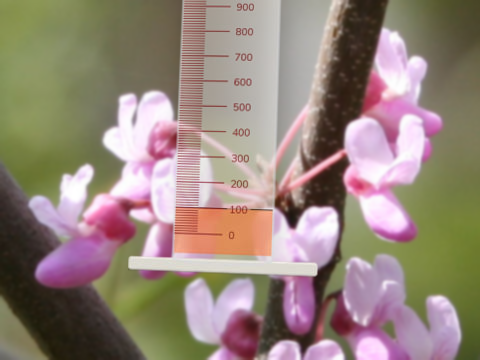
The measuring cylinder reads mL 100
